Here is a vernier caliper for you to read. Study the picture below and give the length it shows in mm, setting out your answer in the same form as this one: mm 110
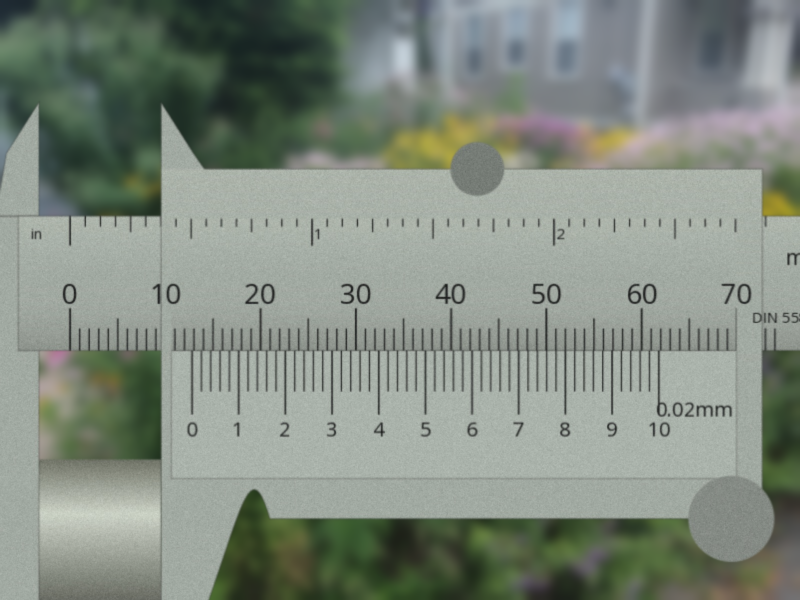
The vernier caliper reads mm 12.8
